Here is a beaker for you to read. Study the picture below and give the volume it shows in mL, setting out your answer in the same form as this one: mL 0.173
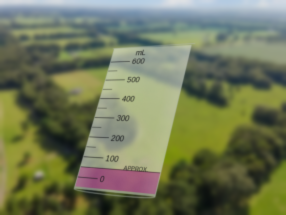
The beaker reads mL 50
